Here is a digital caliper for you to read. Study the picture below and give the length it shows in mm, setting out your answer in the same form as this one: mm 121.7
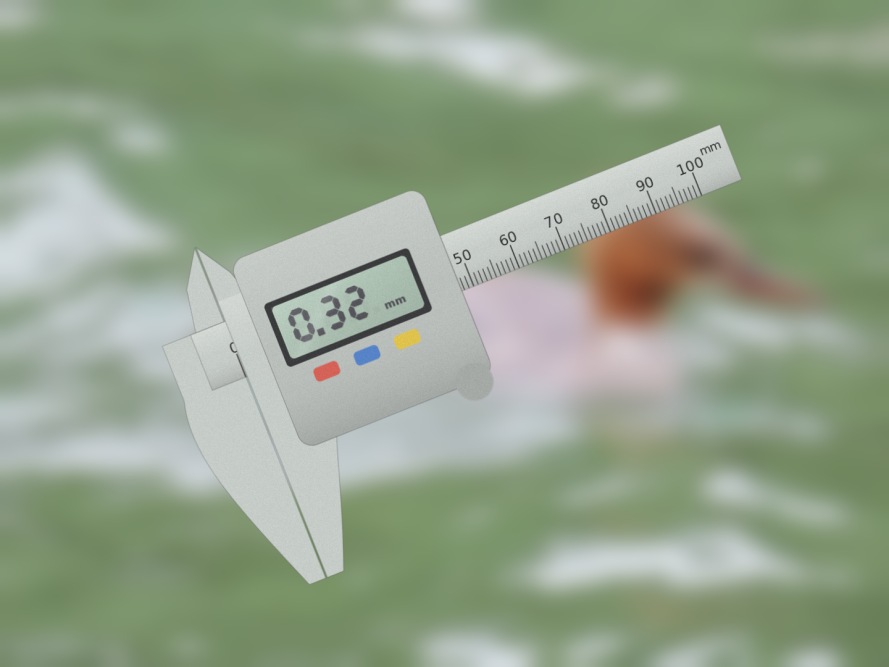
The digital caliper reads mm 0.32
